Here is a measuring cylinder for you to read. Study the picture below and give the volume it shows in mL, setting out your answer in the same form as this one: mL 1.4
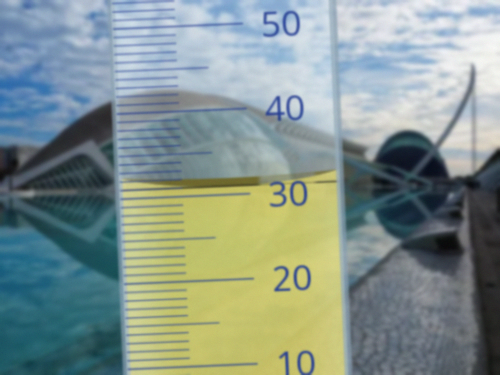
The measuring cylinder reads mL 31
